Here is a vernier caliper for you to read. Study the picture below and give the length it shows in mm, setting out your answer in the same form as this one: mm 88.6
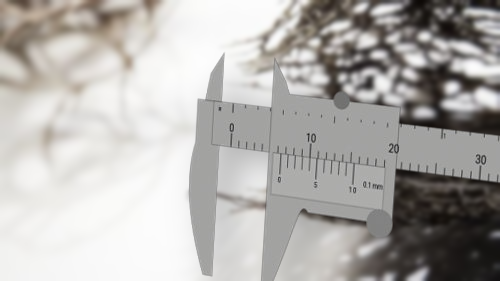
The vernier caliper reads mm 6.4
